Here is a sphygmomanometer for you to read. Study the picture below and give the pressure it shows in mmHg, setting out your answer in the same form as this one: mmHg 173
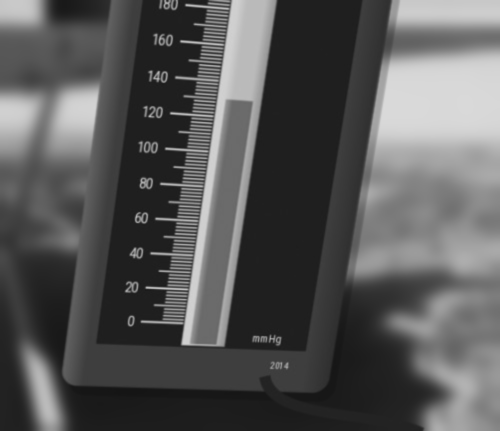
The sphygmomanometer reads mmHg 130
